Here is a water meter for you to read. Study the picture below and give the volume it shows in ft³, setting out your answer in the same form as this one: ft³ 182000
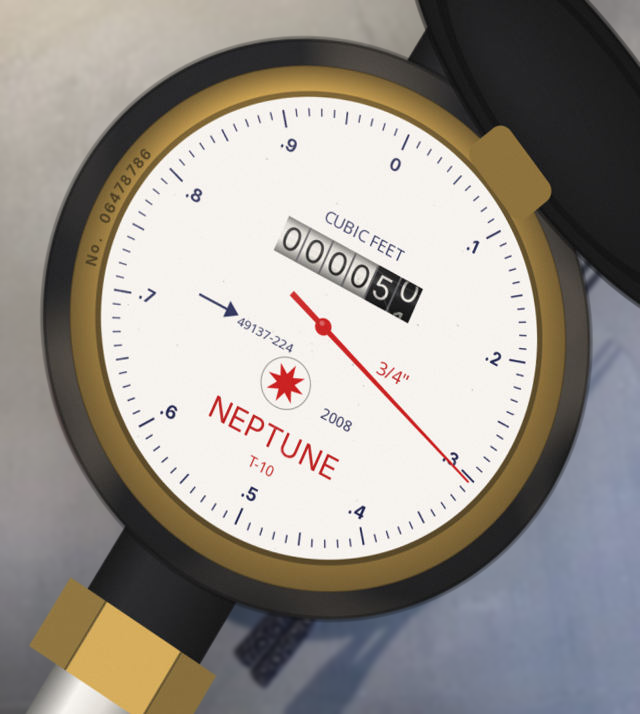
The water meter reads ft³ 50.30
